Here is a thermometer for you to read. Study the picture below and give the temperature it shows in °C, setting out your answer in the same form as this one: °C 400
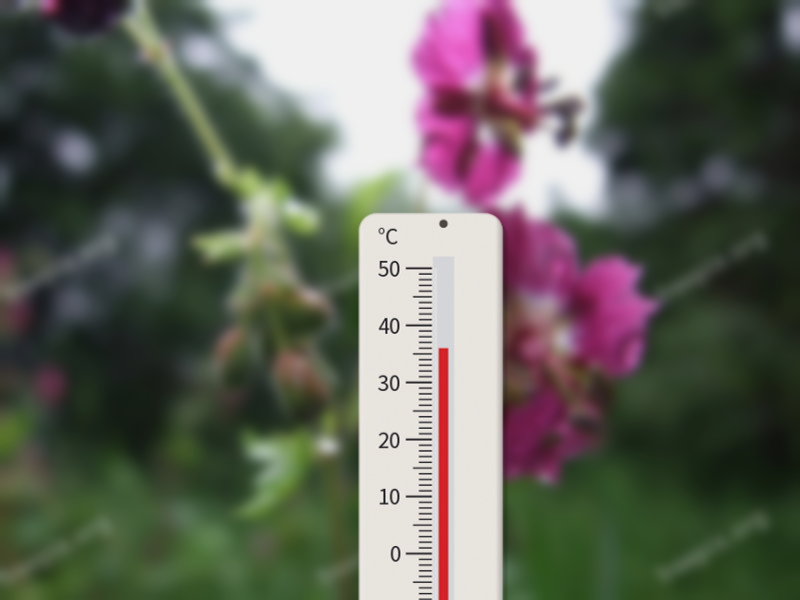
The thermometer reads °C 36
